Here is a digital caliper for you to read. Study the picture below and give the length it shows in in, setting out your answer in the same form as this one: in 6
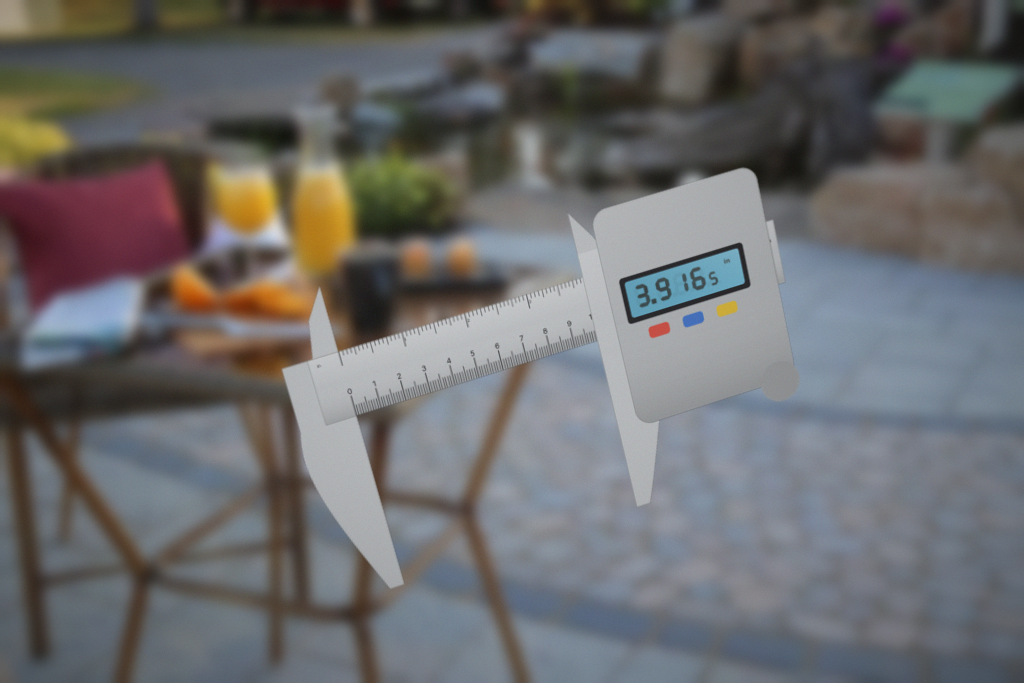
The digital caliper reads in 3.9165
